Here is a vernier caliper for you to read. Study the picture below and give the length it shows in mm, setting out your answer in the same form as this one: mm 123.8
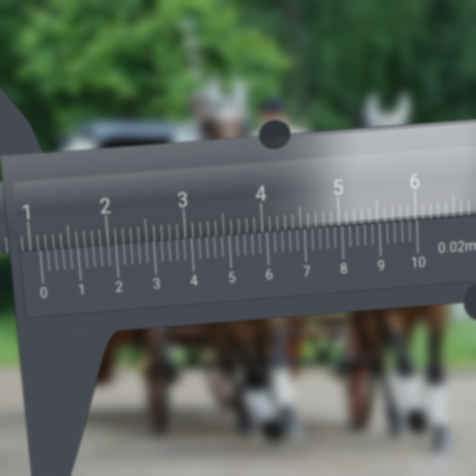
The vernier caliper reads mm 11.2
